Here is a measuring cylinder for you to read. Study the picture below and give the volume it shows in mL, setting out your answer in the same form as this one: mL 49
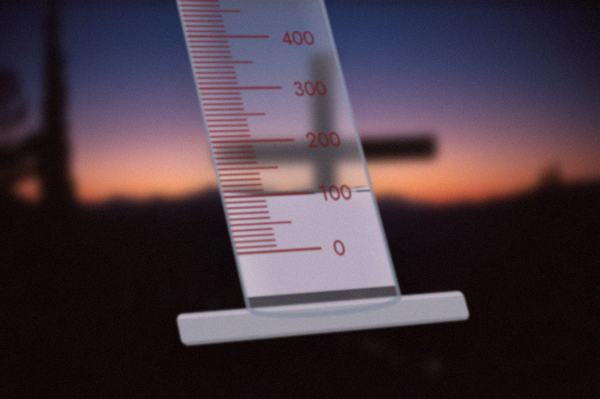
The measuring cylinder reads mL 100
